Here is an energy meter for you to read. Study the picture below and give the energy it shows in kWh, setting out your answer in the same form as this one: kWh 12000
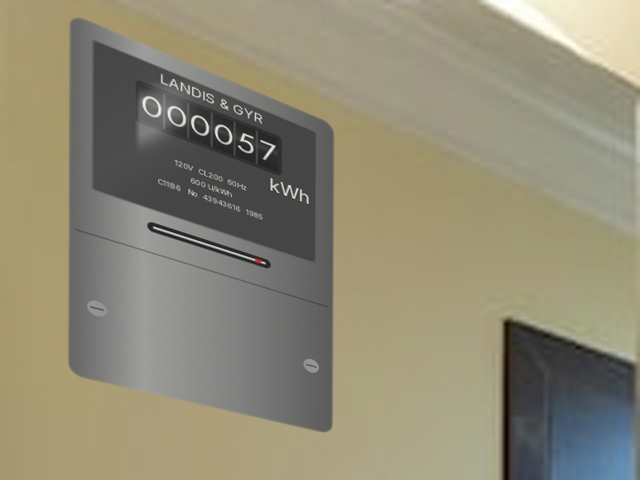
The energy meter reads kWh 57
